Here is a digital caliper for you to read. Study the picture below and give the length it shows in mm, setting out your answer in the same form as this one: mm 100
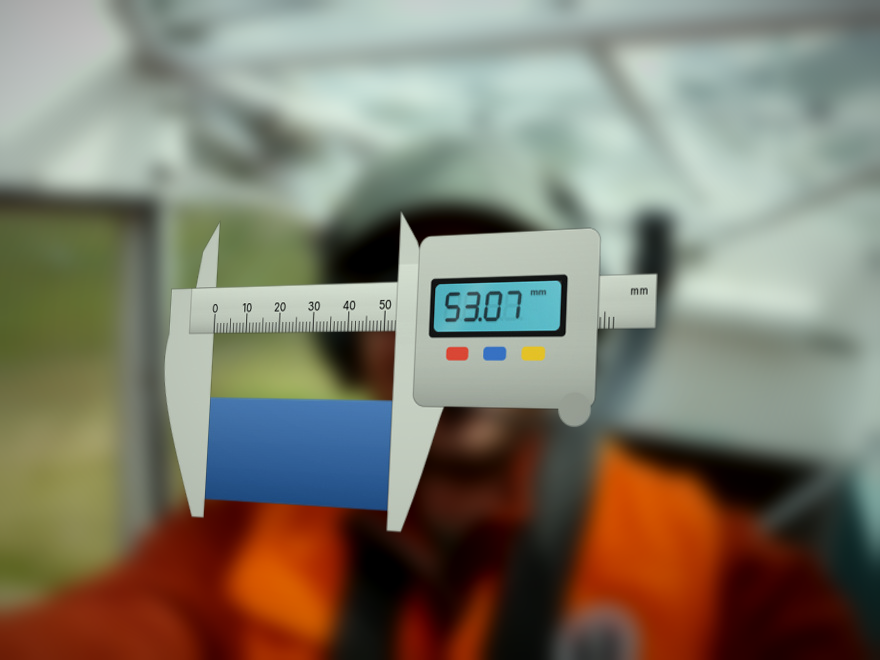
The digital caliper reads mm 53.07
